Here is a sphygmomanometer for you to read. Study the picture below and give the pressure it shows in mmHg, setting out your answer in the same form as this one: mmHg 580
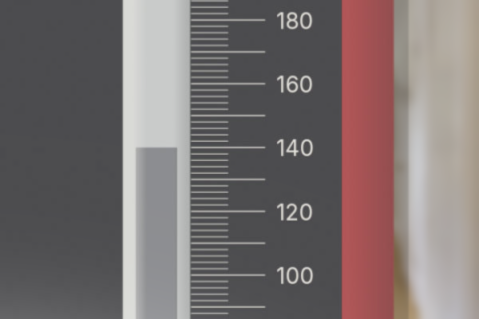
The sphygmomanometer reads mmHg 140
